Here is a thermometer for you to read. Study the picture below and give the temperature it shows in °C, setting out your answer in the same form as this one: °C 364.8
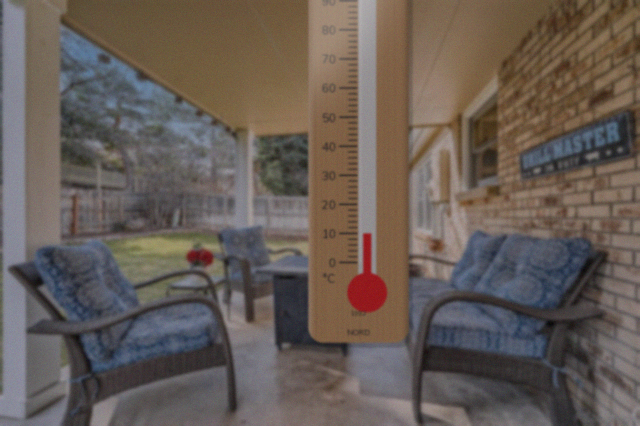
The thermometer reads °C 10
